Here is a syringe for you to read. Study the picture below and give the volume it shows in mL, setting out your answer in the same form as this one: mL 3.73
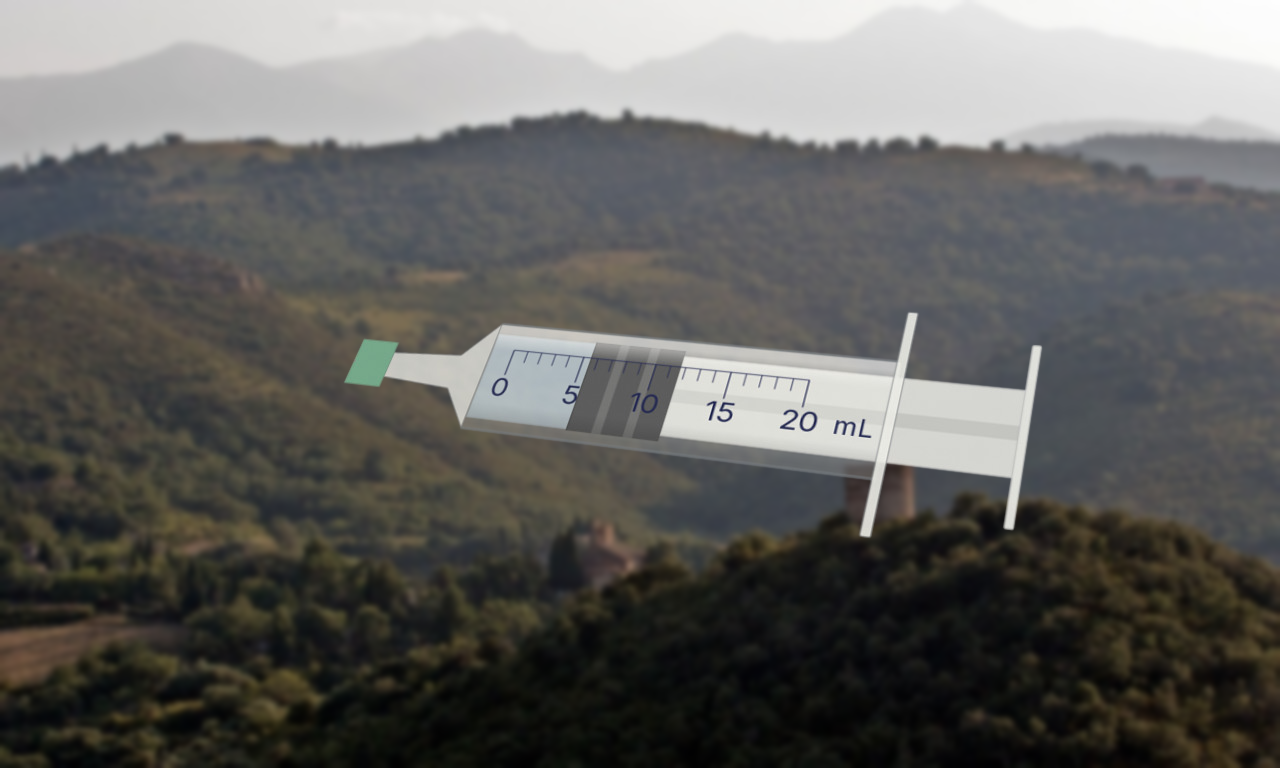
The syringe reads mL 5.5
